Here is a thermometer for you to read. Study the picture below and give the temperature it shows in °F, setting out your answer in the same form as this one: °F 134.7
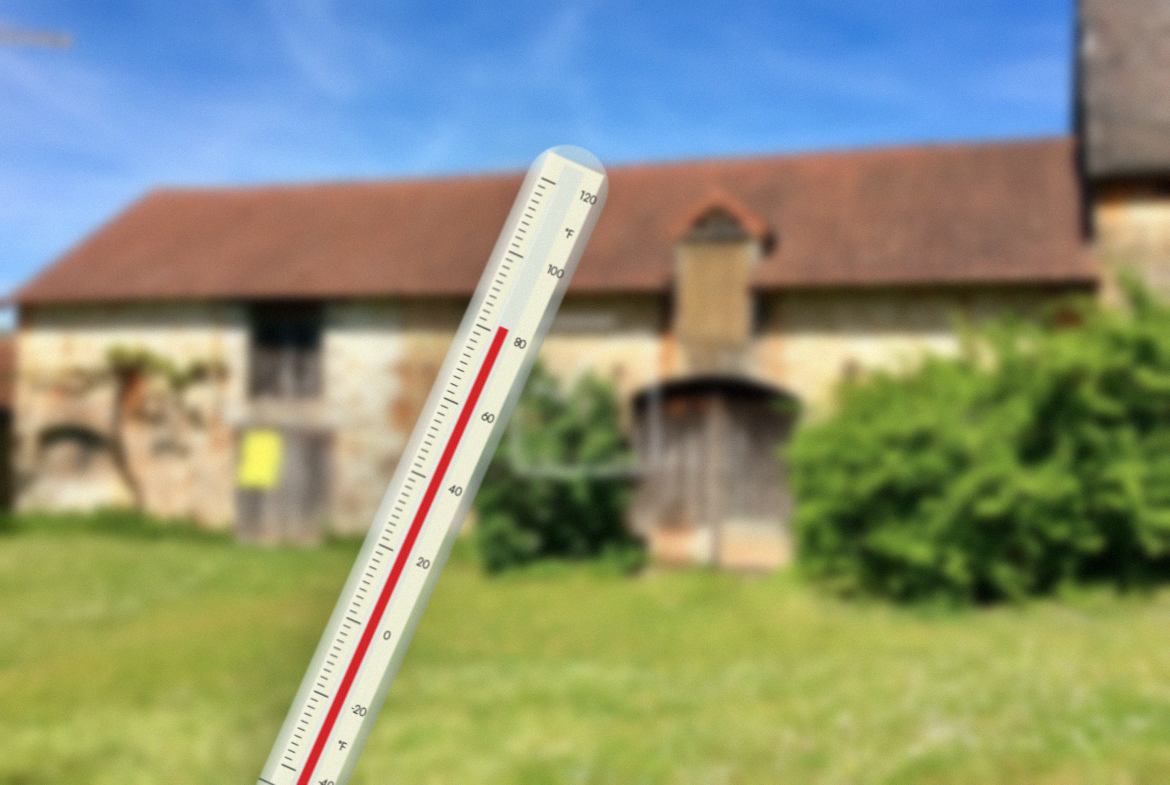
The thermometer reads °F 82
